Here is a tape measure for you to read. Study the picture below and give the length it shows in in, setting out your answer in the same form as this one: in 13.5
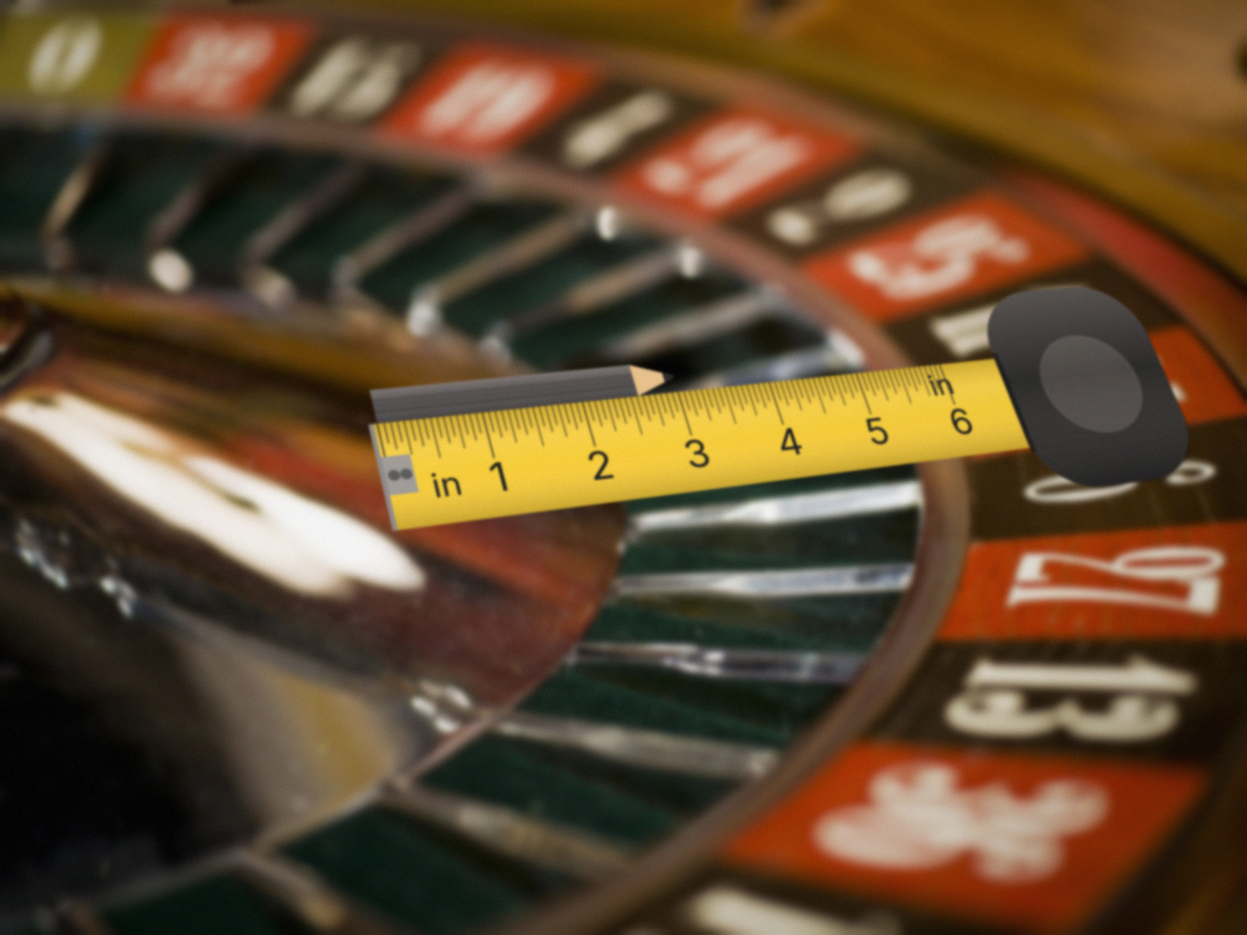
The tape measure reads in 3
